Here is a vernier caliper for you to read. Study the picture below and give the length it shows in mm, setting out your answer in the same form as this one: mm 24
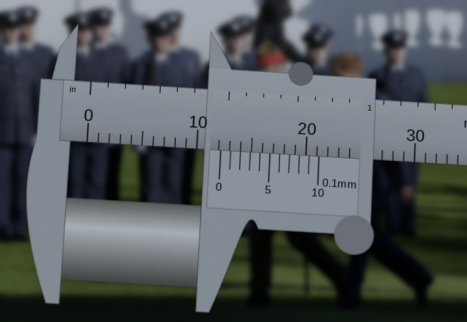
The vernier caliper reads mm 12.2
